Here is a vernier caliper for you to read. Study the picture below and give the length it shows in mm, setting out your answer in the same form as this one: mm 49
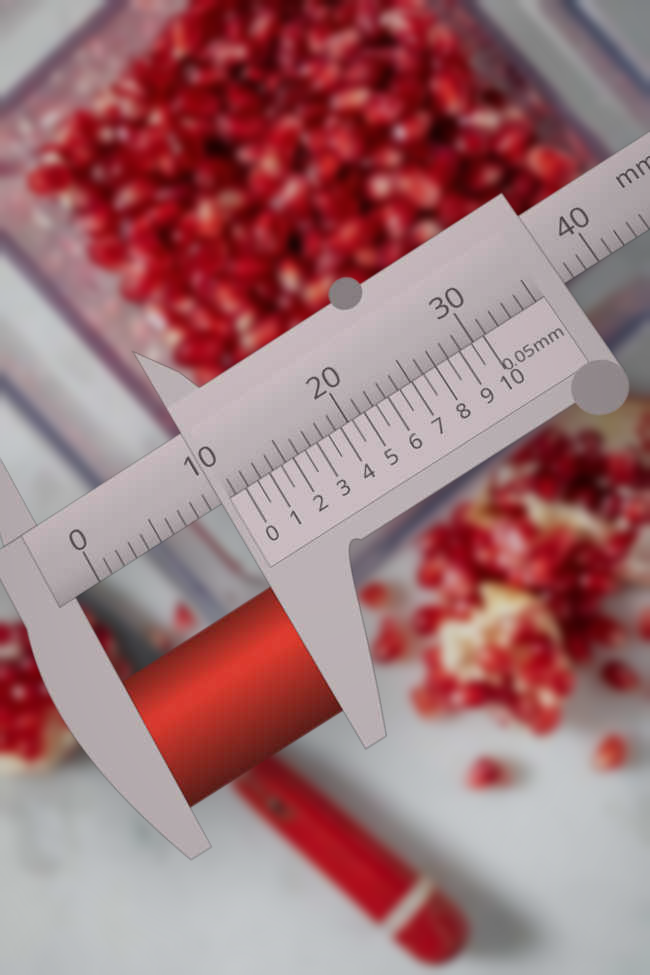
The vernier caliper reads mm 11.8
